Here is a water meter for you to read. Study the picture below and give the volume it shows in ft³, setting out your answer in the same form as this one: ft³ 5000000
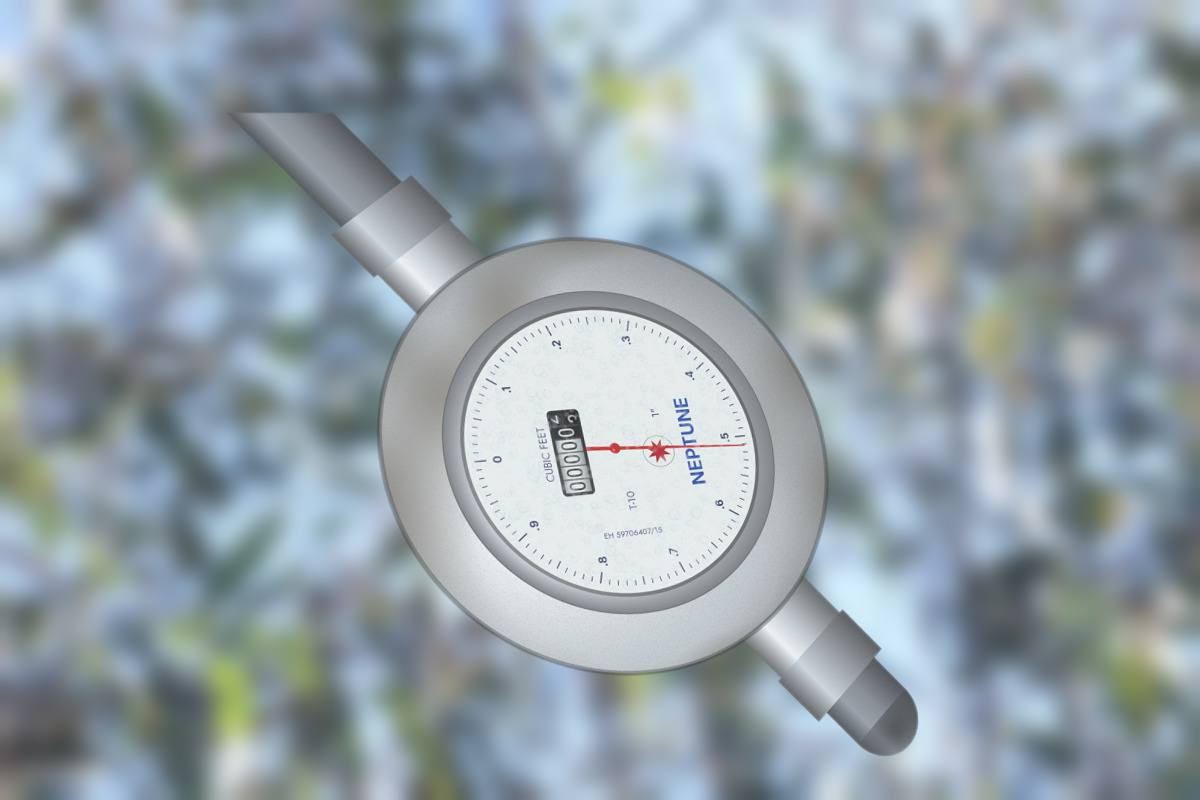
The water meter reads ft³ 2.51
